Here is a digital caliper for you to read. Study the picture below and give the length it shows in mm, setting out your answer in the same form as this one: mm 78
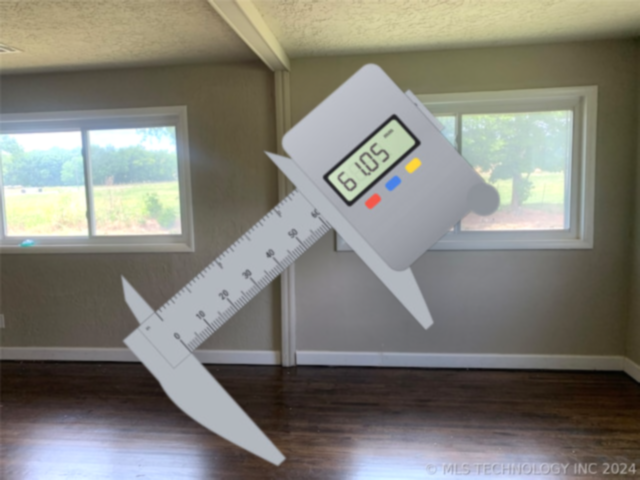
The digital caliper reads mm 61.05
